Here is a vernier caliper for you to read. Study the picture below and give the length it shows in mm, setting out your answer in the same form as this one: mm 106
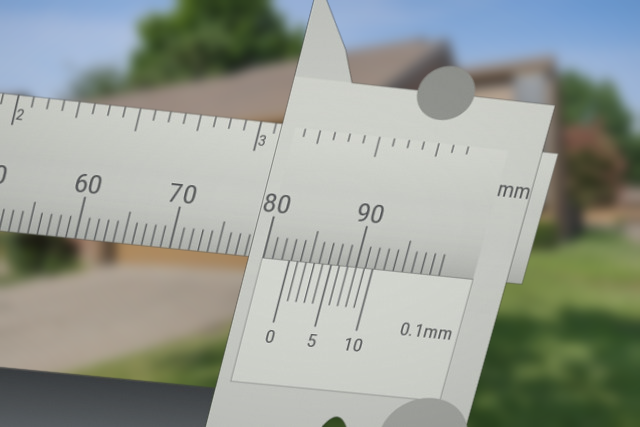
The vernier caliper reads mm 82.8
